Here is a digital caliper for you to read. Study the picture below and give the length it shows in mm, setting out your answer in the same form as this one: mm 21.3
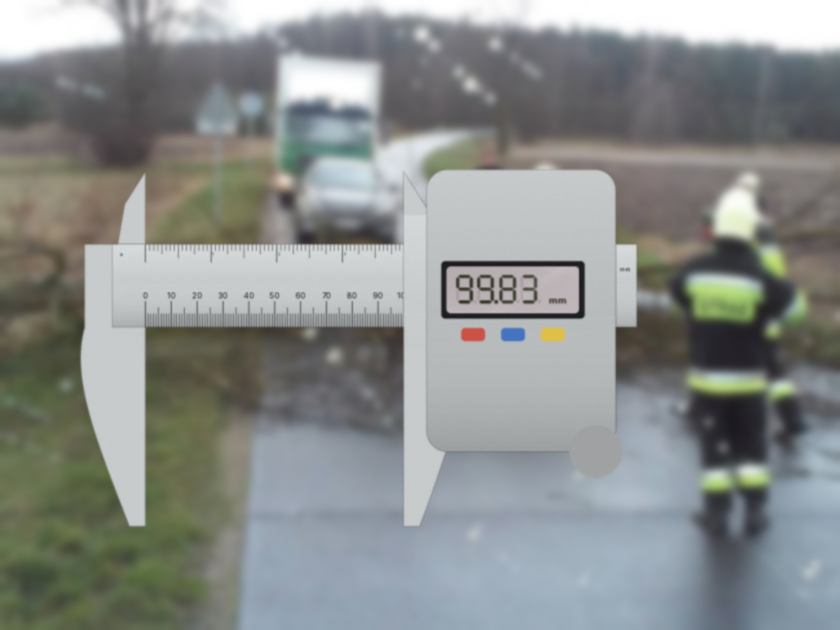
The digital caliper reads mm 99.83
